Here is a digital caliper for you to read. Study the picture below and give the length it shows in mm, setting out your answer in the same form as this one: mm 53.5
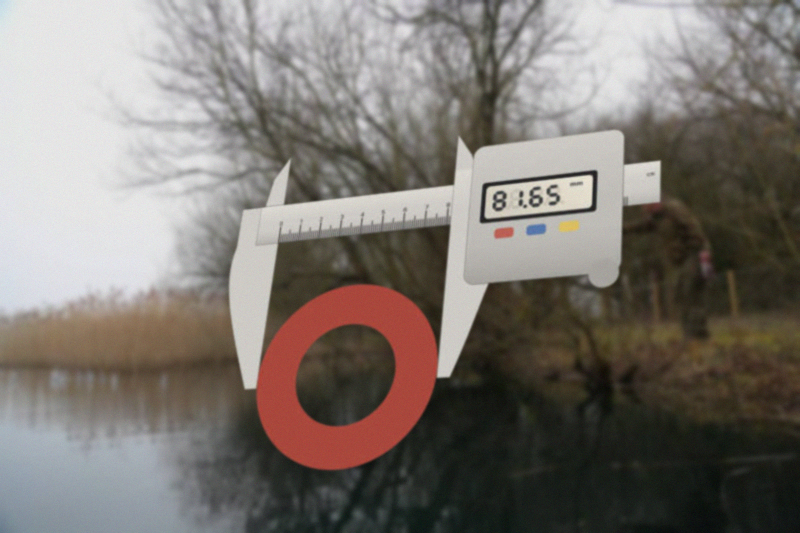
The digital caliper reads mm 81.65
